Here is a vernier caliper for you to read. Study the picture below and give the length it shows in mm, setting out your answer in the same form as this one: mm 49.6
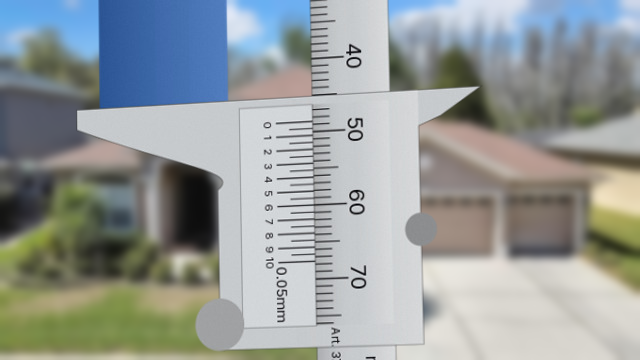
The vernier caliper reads mm 48.6
